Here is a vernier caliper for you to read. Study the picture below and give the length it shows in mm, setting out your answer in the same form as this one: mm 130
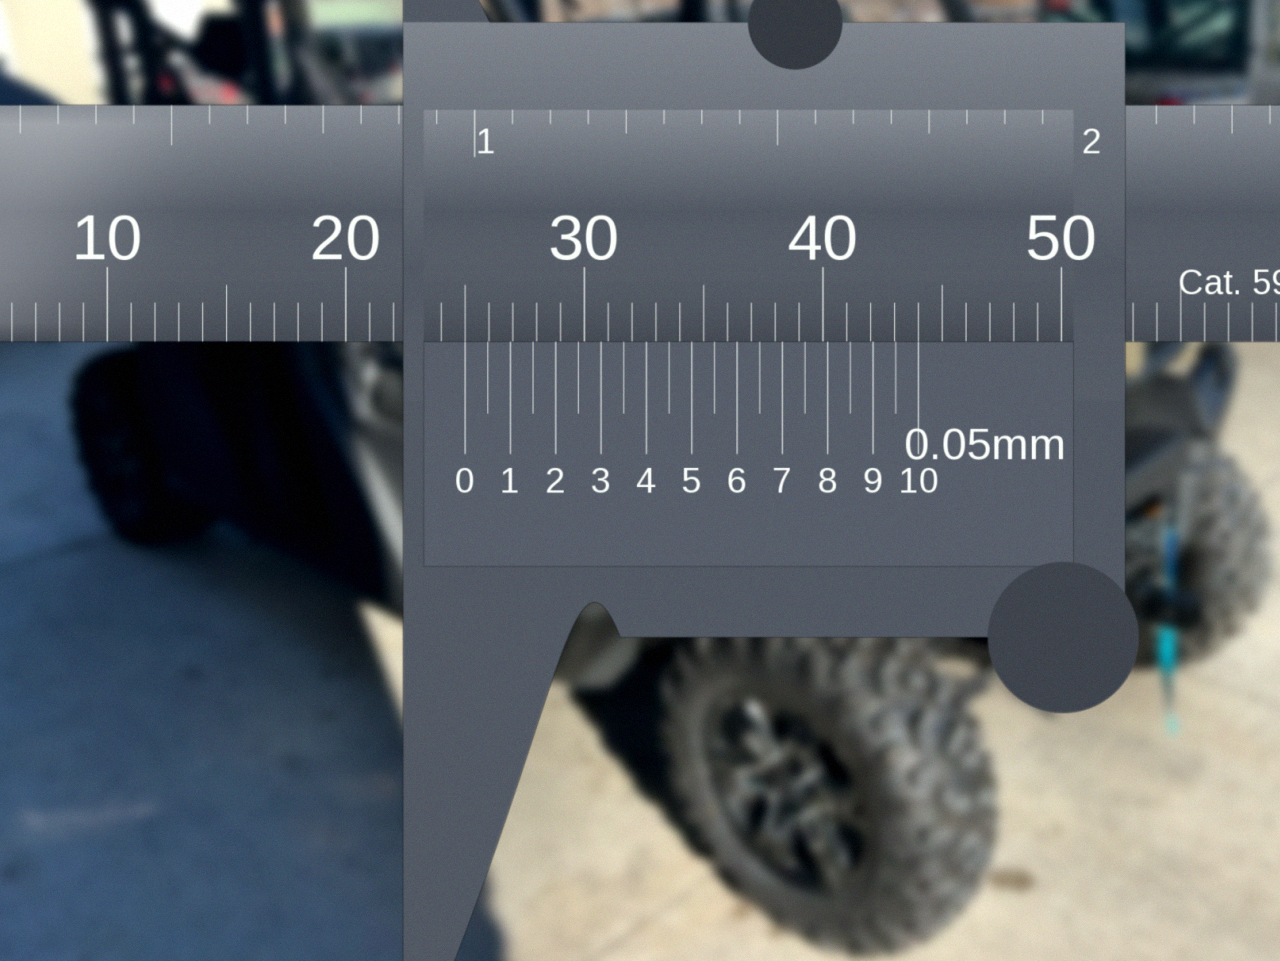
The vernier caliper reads mm 25.0
